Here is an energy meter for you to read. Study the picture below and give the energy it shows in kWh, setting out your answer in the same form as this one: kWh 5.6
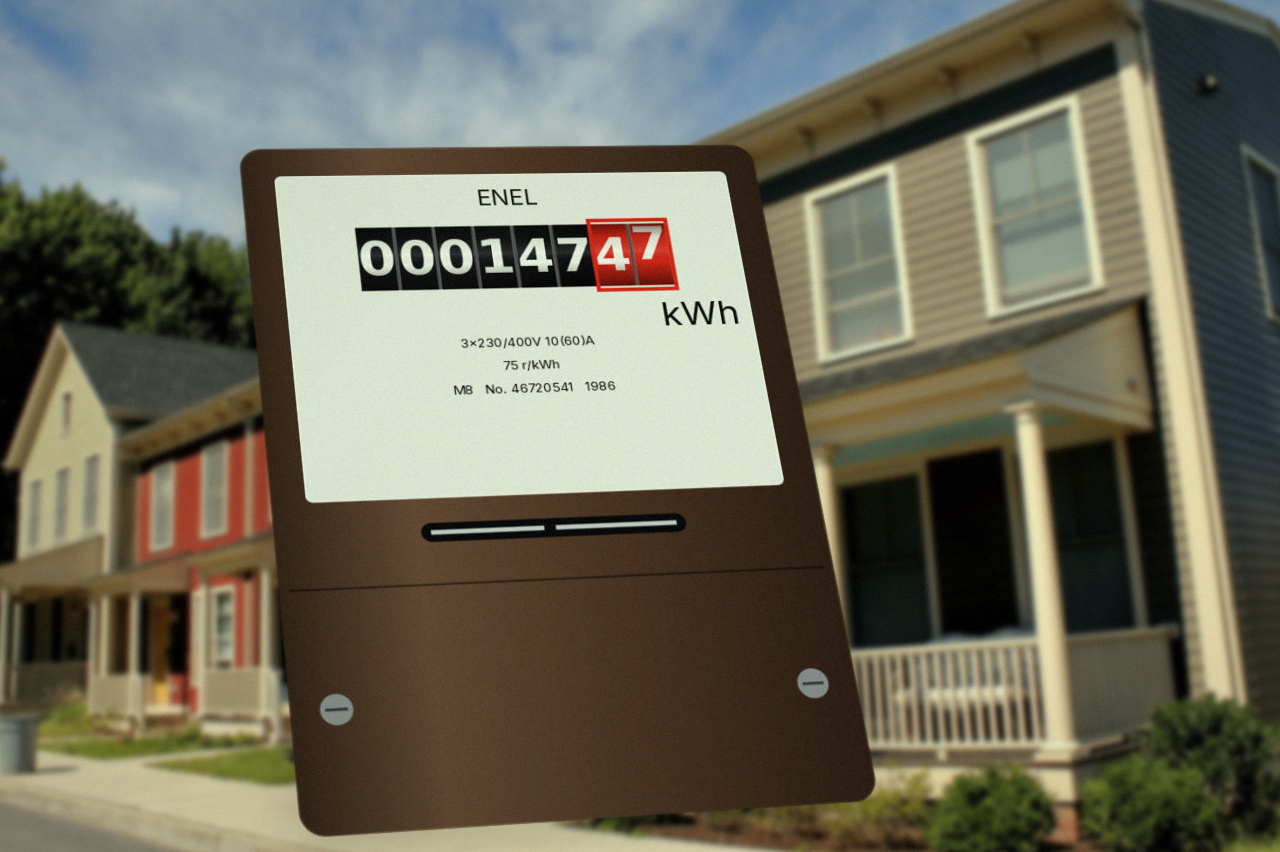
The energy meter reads kWh 147.47
